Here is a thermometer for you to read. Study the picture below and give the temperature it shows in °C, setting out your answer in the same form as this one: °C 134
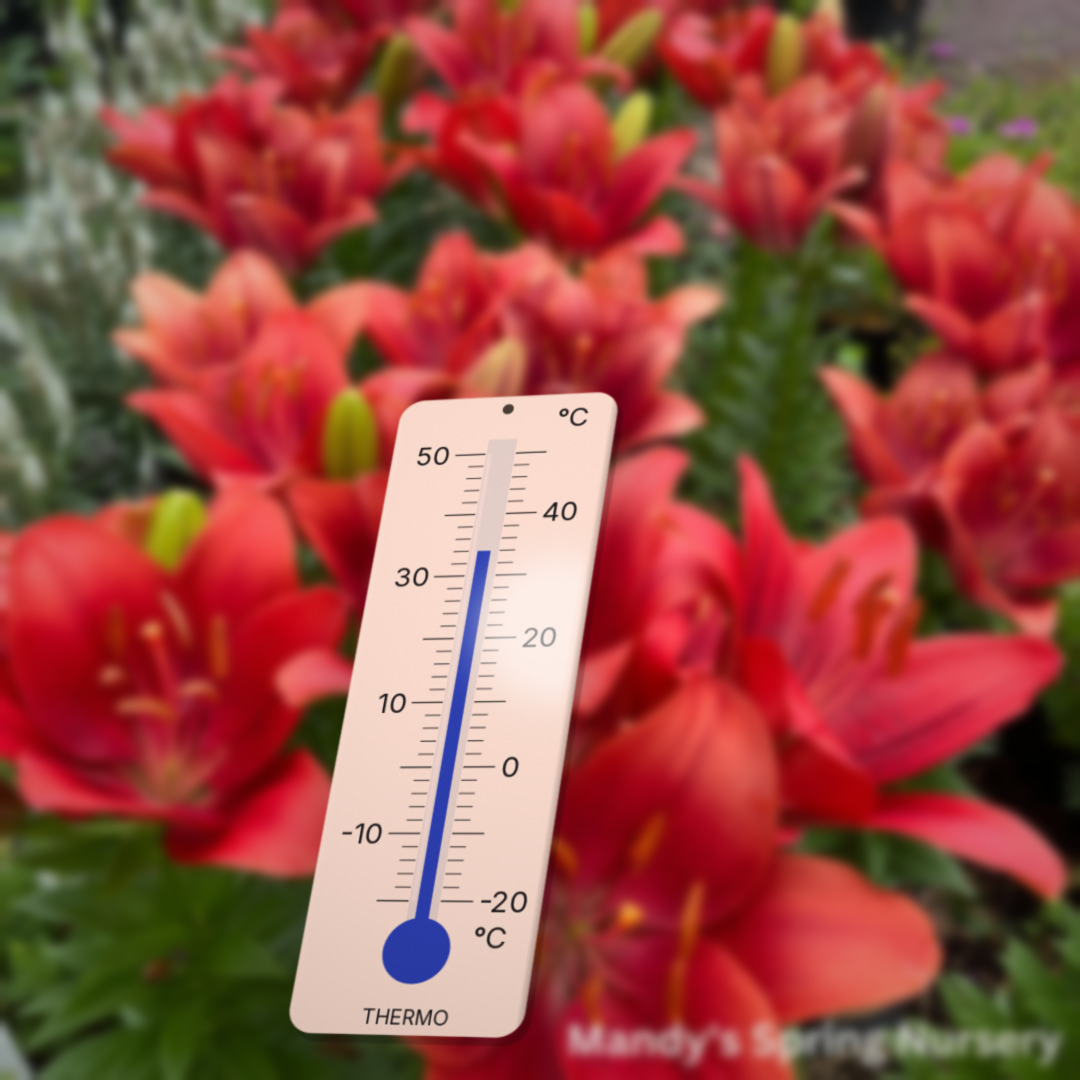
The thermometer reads °C 34
